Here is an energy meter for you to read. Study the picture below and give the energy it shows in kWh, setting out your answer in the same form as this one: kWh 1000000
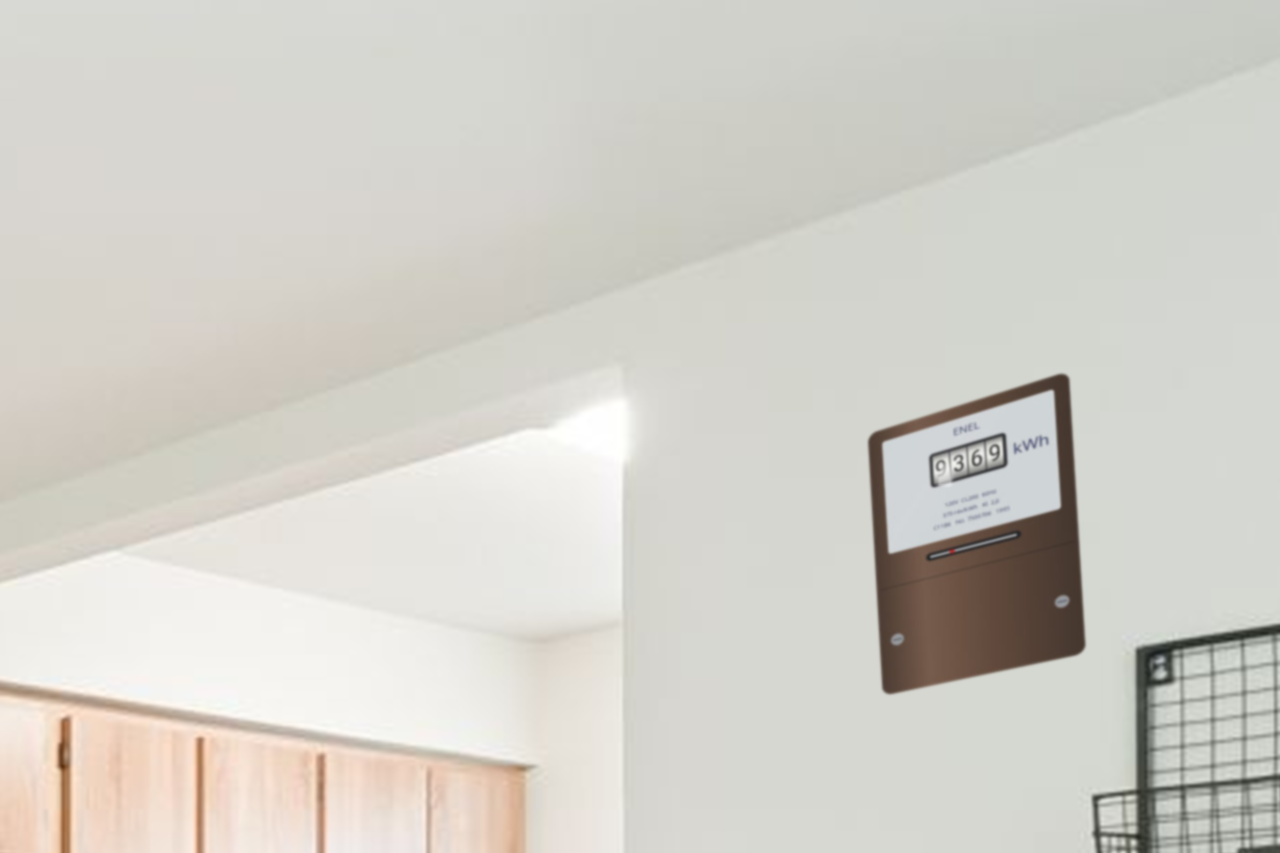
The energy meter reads kWh 9369
